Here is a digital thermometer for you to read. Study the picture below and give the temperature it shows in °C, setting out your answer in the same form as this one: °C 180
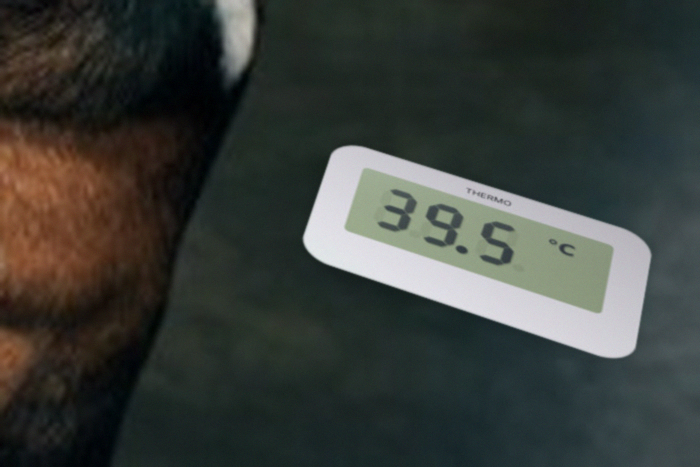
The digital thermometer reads °C 39.5
